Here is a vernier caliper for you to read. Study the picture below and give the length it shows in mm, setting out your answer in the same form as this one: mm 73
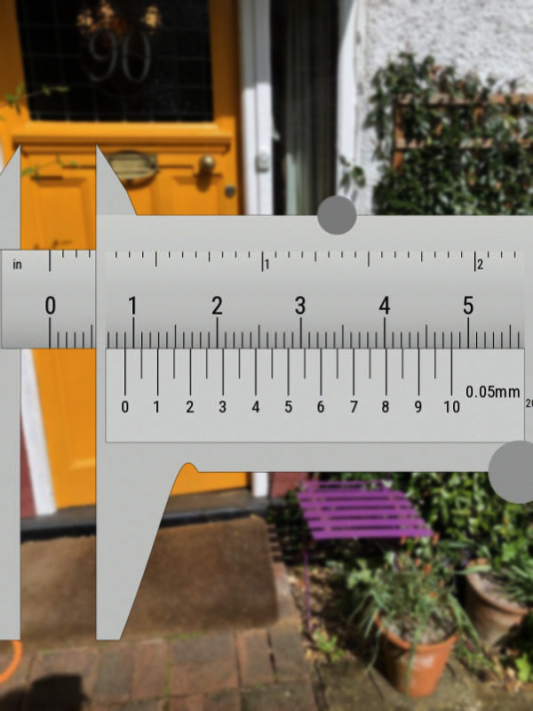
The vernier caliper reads mm 9.0
